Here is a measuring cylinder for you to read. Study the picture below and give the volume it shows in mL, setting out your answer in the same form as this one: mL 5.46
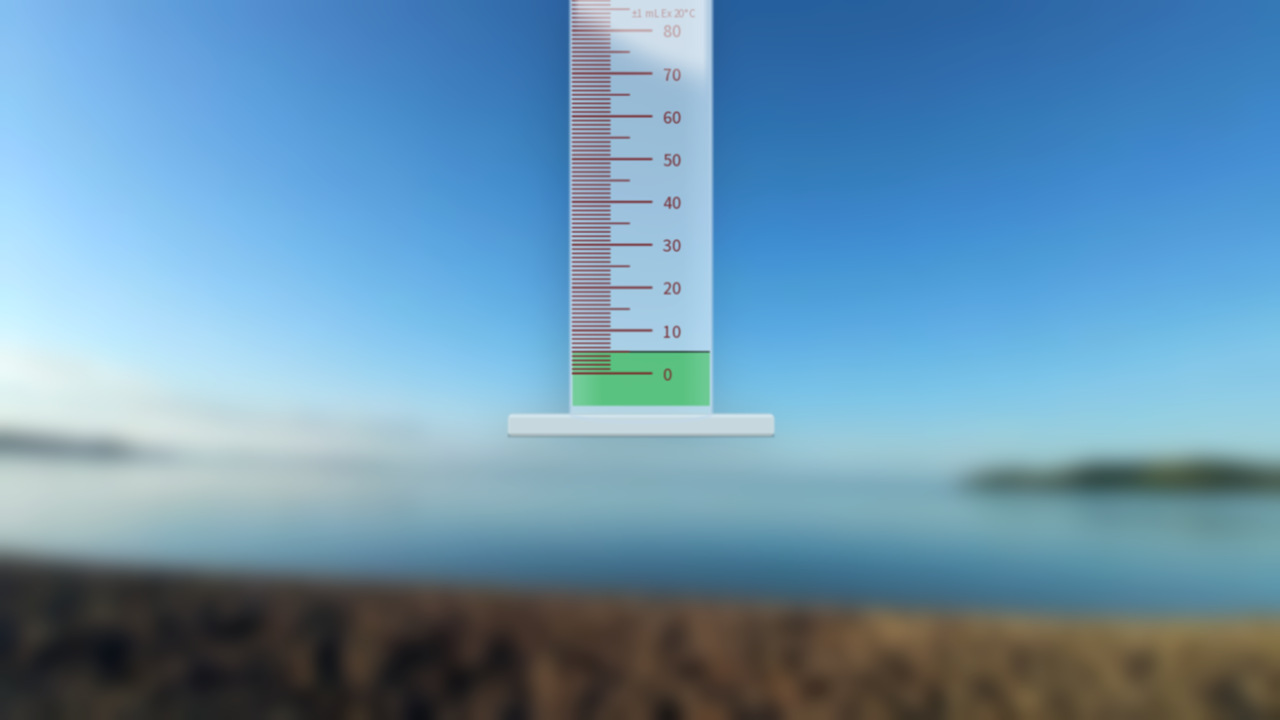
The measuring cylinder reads mL 5
